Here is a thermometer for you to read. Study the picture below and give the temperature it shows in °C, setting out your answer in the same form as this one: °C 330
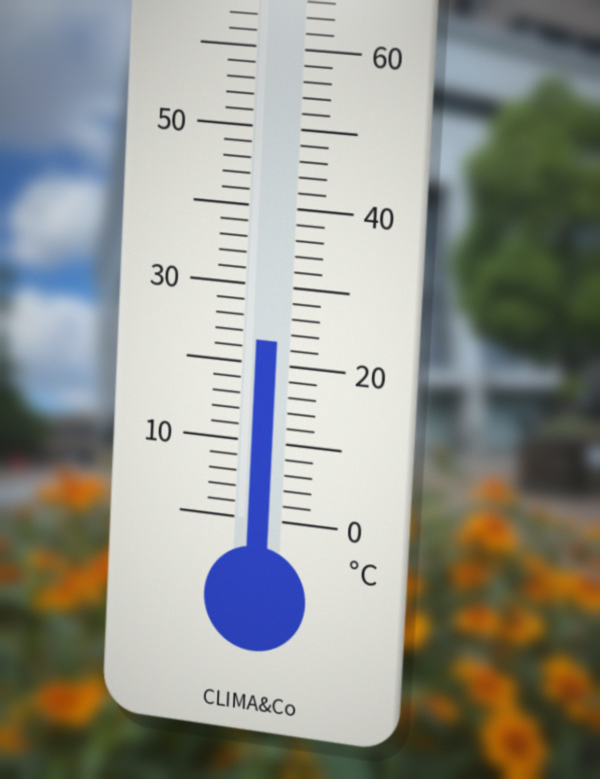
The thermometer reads °C 23
